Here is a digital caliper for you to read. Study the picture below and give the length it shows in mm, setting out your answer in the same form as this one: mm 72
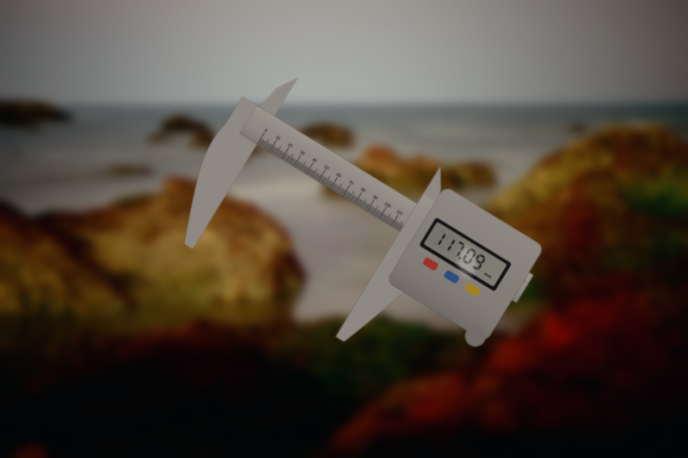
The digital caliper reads mm 117.09
